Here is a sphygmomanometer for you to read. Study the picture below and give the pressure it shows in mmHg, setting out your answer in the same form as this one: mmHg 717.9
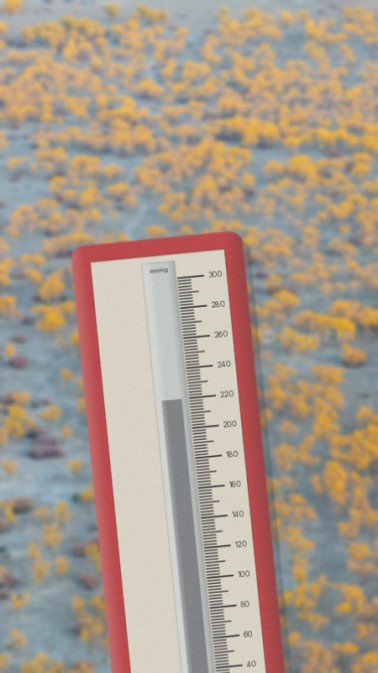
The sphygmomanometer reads mmHg 220
